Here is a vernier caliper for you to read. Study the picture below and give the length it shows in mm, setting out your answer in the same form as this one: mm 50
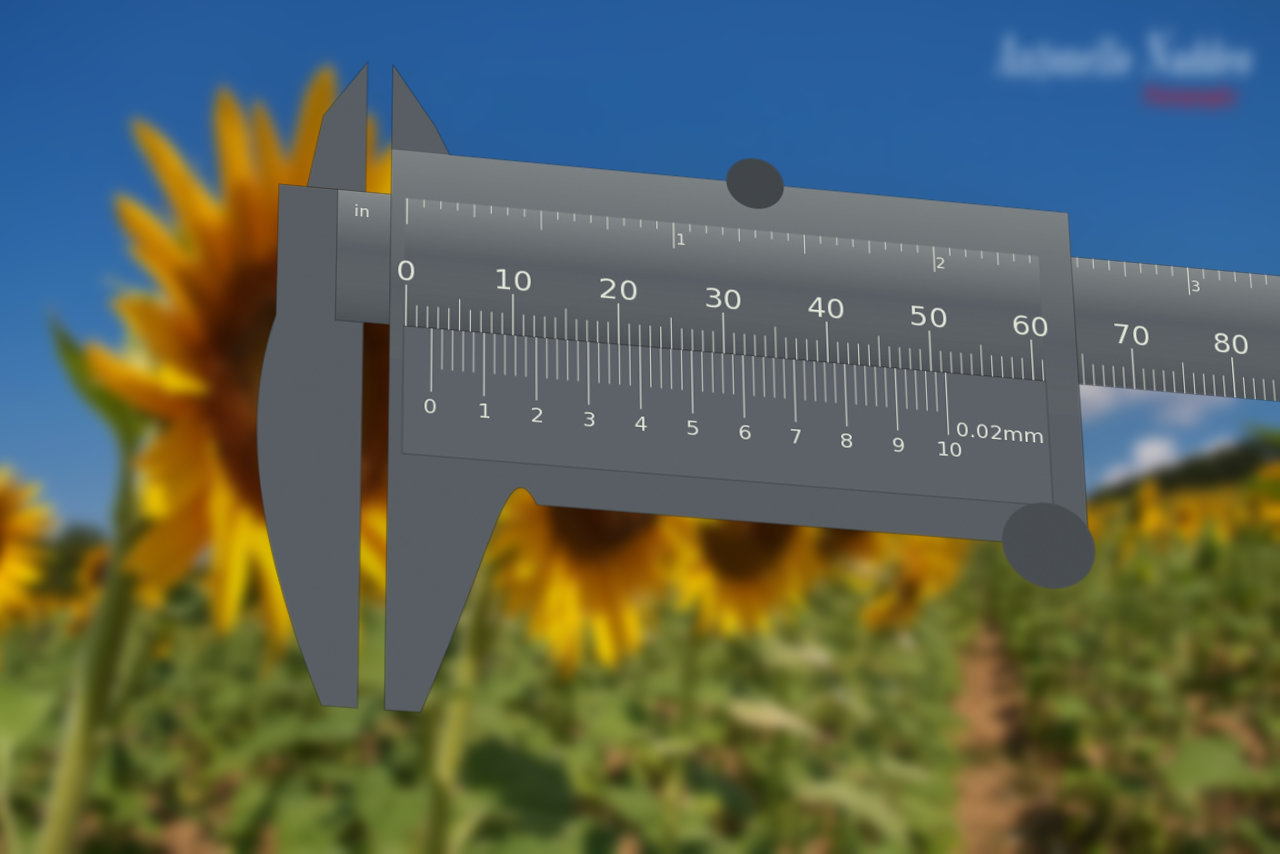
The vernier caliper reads mm 2.4
